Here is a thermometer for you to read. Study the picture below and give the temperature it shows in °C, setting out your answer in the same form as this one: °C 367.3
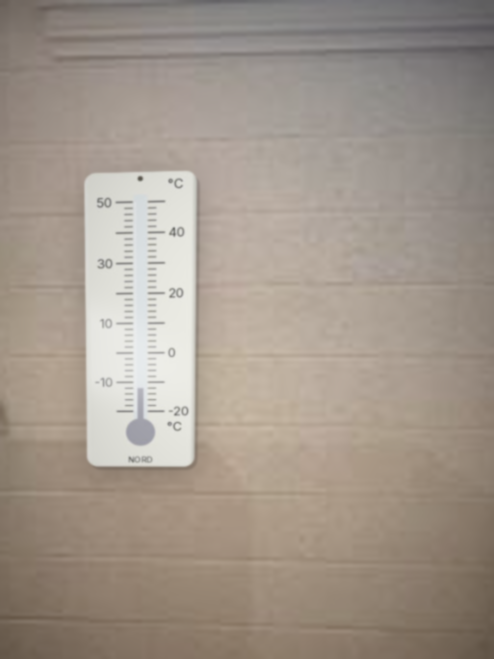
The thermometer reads °C -12
